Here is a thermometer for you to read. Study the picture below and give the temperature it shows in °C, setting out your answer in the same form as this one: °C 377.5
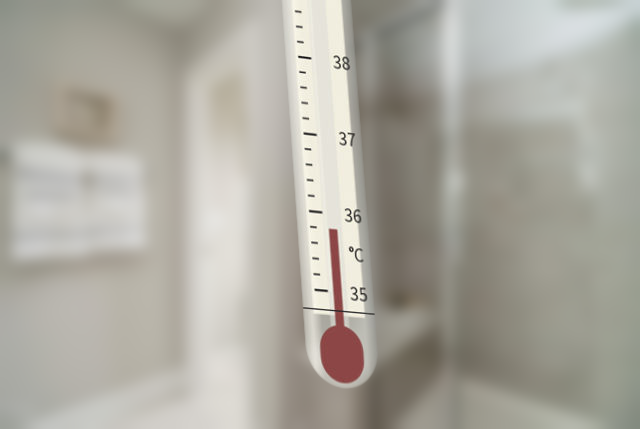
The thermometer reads °C 35.8
